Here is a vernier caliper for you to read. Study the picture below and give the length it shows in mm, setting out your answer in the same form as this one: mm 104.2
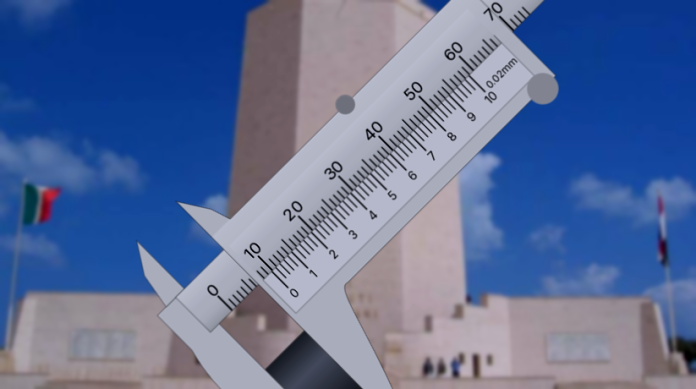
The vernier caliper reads mm 9.8
